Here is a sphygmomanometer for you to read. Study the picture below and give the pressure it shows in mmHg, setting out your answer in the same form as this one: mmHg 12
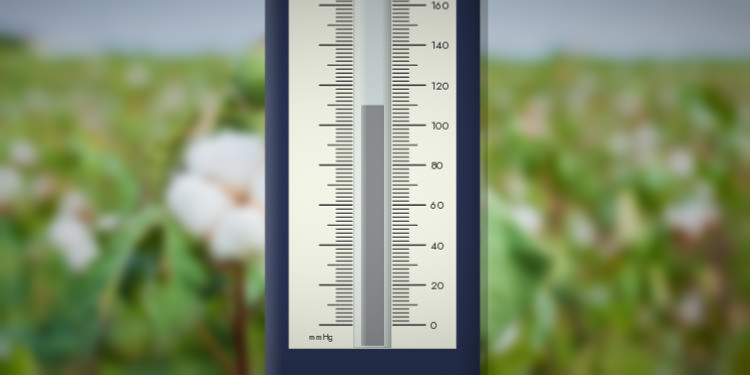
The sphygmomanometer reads mmHg 110
